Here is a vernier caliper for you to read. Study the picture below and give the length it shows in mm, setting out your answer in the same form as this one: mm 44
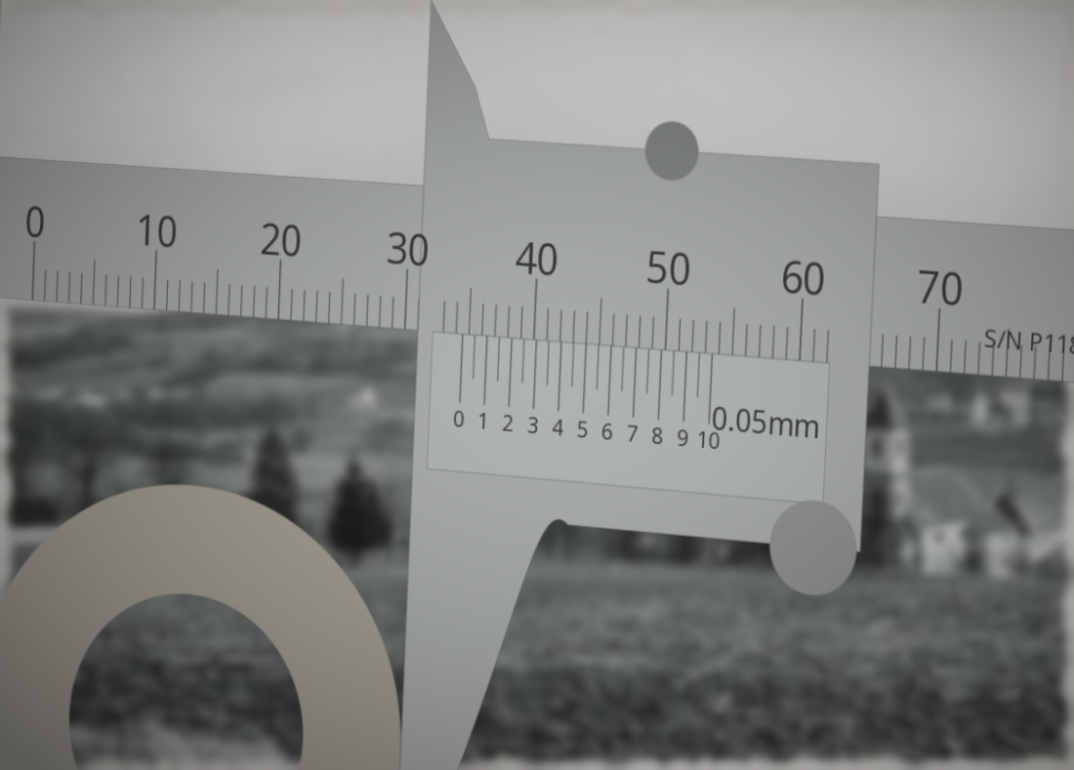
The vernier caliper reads mm 34.5
